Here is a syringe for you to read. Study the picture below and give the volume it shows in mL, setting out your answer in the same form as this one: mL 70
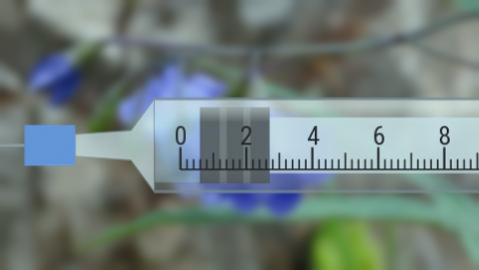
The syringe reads mL 0.6
